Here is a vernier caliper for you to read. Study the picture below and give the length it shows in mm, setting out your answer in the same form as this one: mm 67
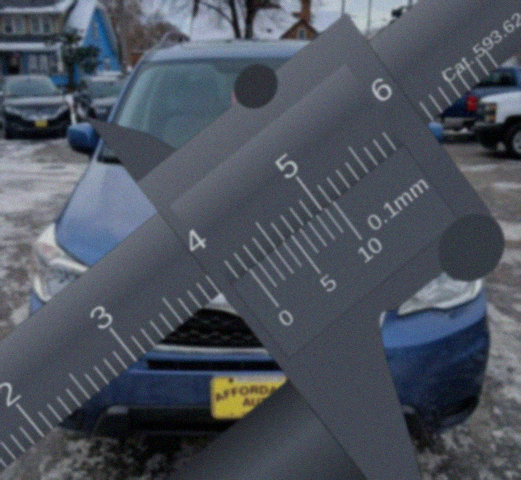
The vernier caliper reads mm 42.2
